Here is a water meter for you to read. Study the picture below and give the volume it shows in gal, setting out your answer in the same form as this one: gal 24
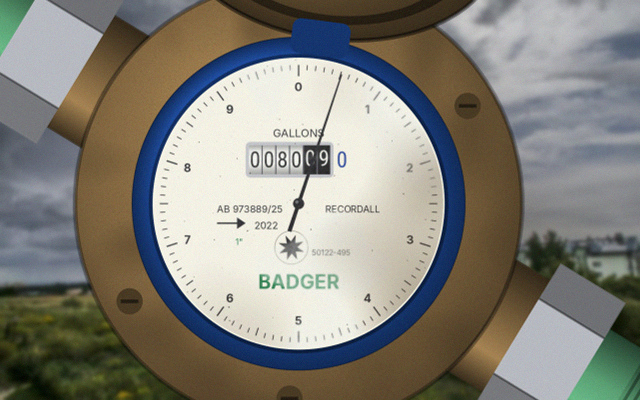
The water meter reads gal 80090.5
